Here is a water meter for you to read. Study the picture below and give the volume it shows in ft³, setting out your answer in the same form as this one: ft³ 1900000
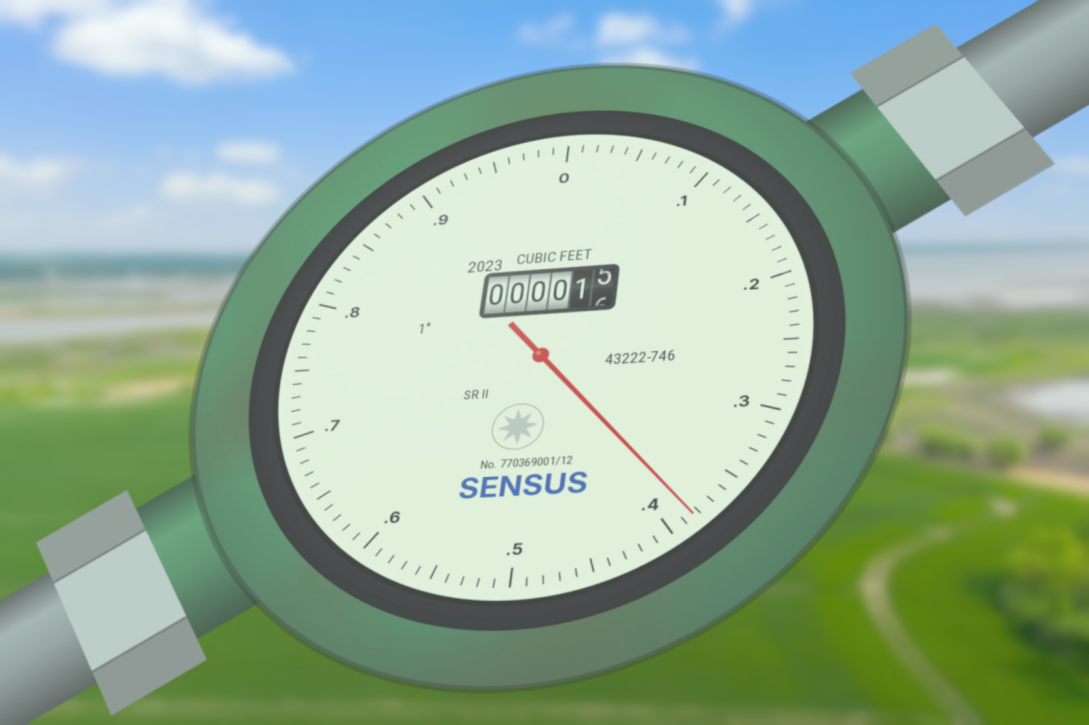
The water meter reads ft³ 15.38
